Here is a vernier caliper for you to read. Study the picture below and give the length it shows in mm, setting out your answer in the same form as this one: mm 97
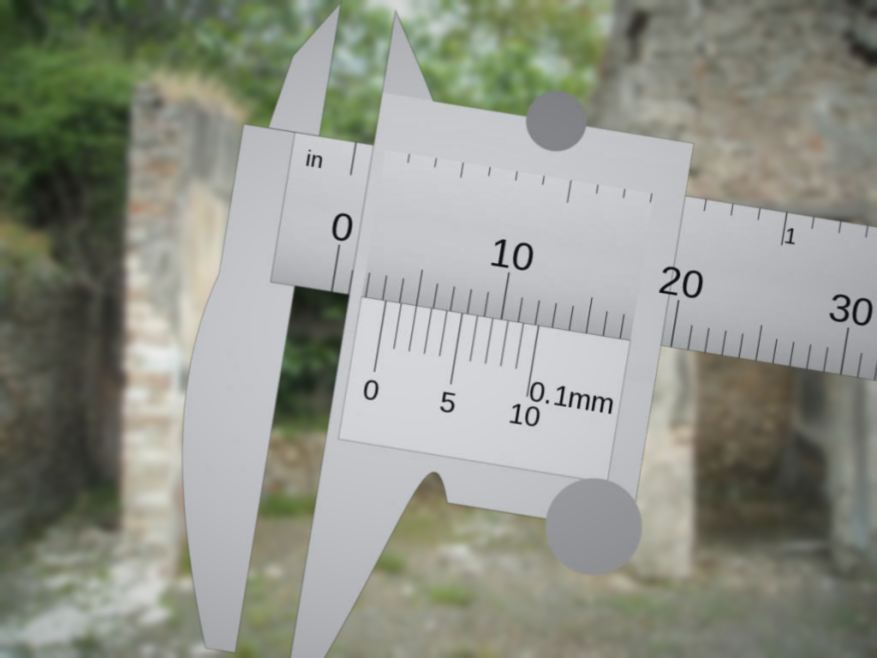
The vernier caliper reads mm 3.2
